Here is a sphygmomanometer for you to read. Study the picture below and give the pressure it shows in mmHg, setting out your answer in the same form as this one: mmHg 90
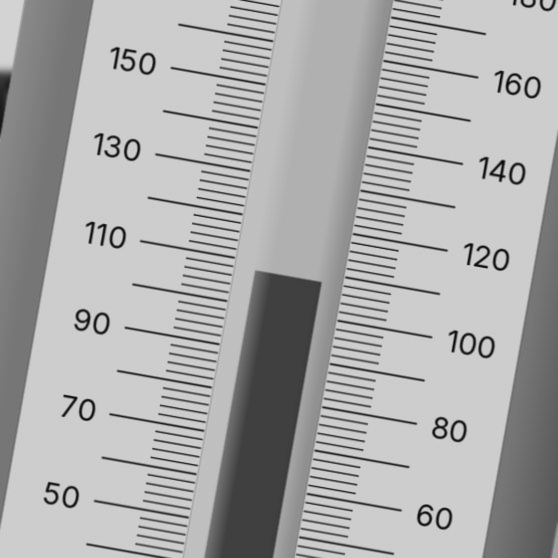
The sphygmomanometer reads mmHg 108
